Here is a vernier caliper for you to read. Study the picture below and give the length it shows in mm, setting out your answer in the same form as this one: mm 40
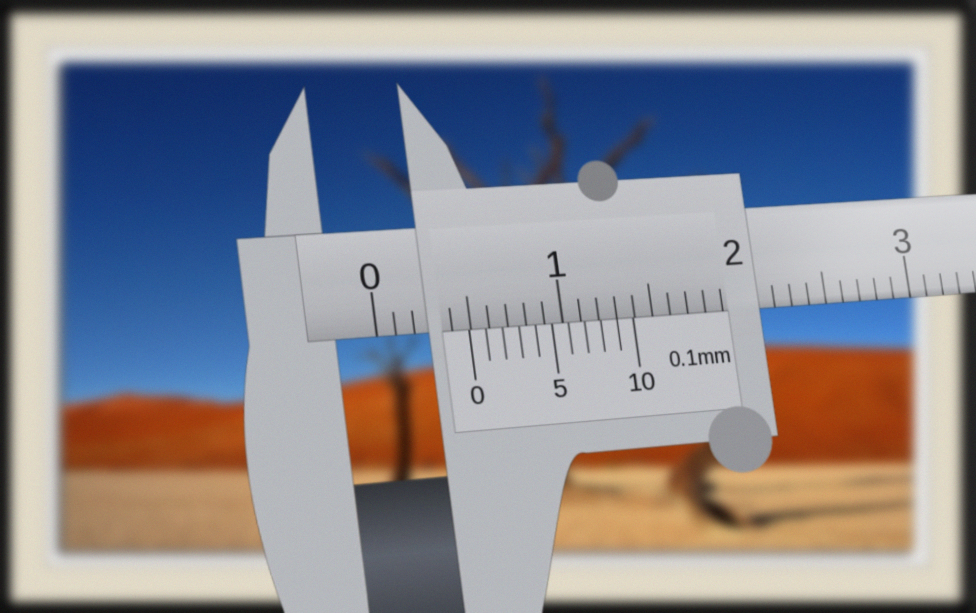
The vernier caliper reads mm 4.9
